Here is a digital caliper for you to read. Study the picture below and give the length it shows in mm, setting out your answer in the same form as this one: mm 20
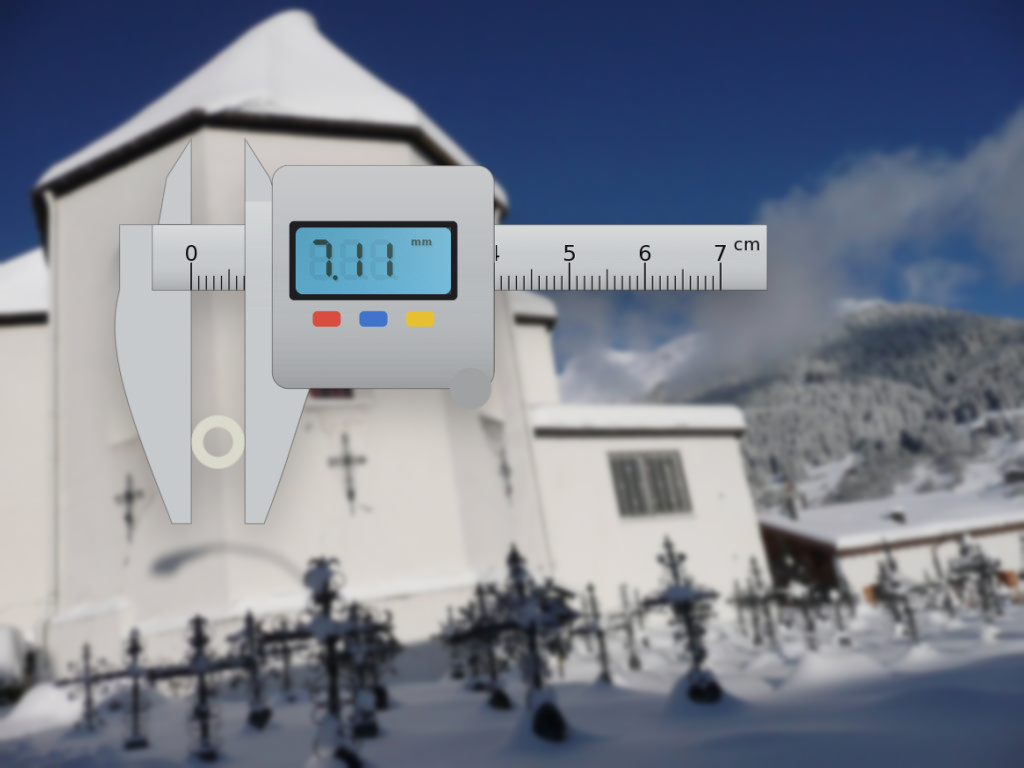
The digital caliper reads mm 7.11
